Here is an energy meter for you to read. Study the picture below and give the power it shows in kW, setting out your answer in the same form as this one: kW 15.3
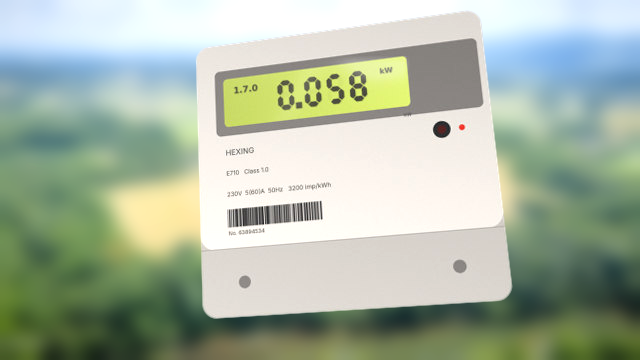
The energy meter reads kW 0.058
